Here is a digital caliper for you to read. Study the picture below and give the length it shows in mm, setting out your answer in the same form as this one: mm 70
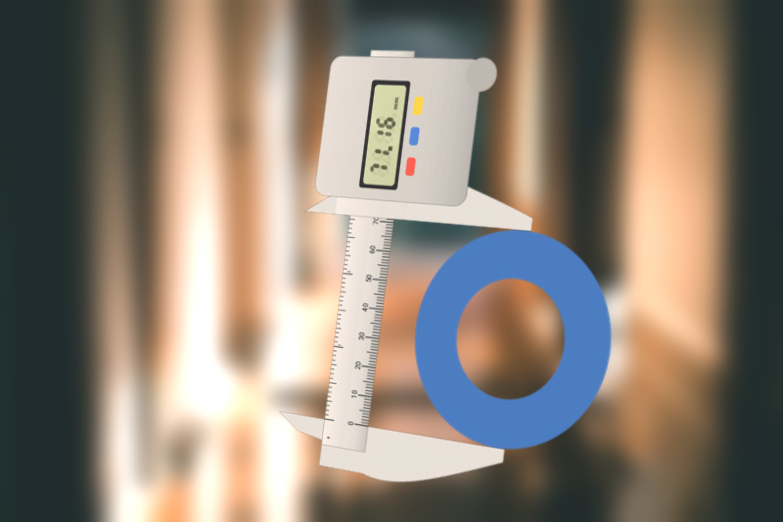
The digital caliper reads mm 71.16
